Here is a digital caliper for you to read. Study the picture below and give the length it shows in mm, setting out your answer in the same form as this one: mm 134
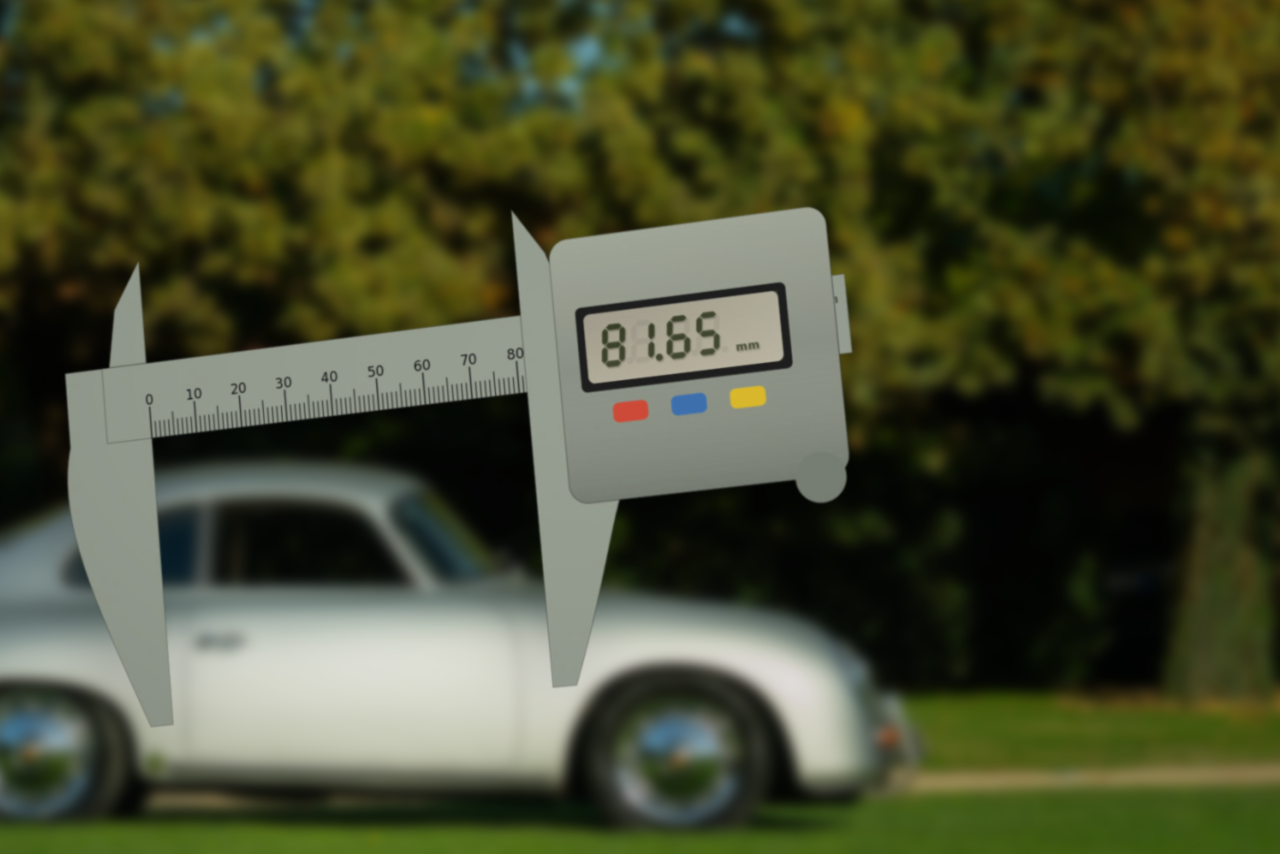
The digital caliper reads mm 81.65
